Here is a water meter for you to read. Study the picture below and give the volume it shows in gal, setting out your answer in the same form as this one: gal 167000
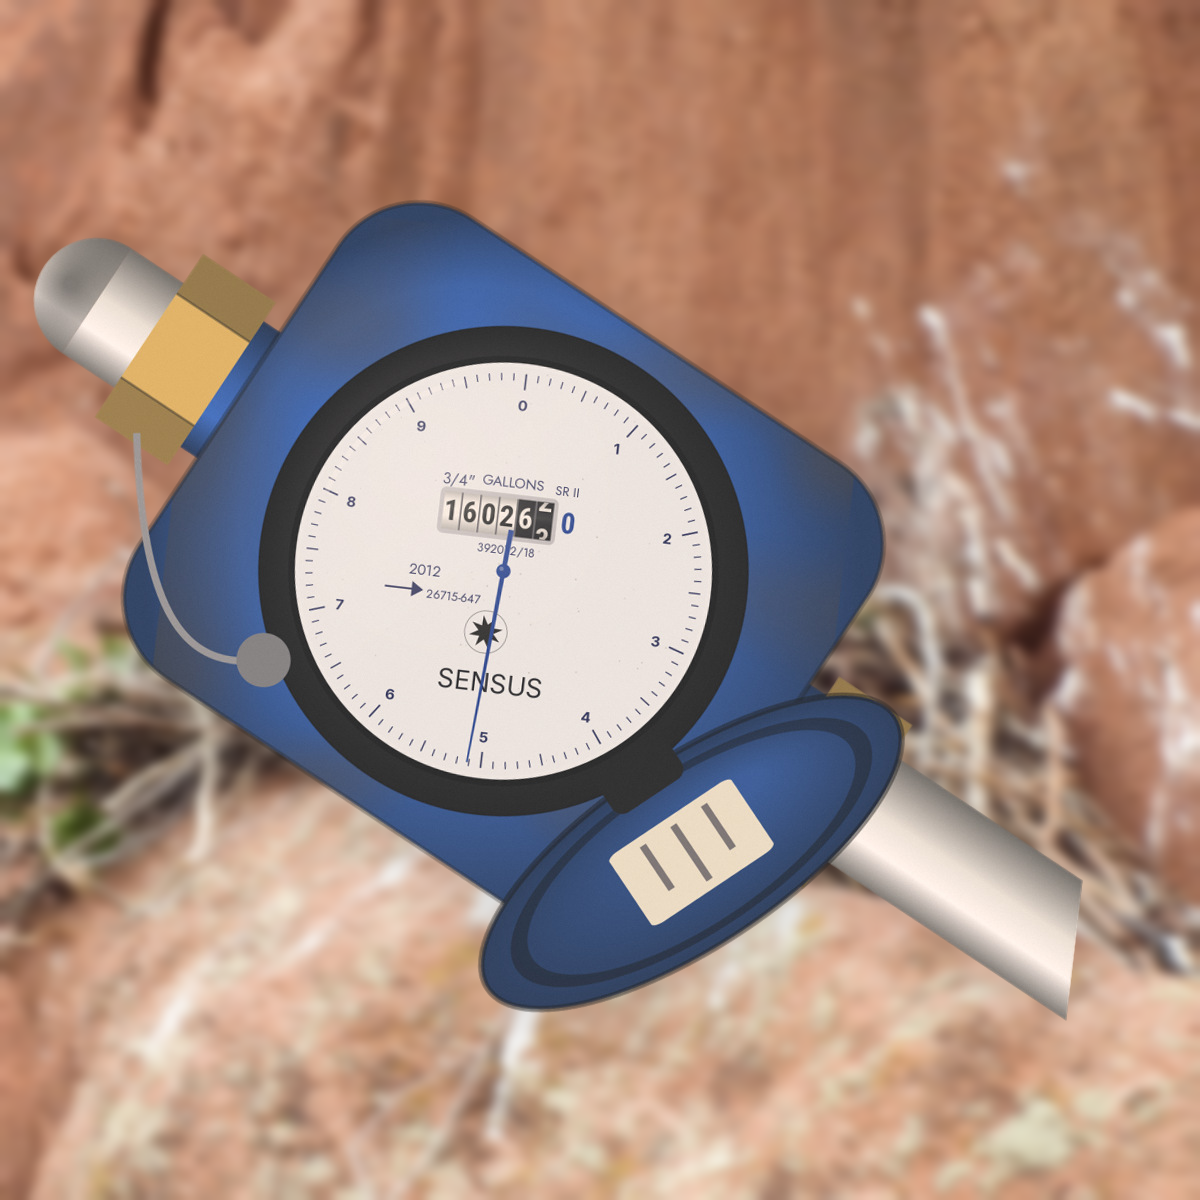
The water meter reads gal 1602625.1
